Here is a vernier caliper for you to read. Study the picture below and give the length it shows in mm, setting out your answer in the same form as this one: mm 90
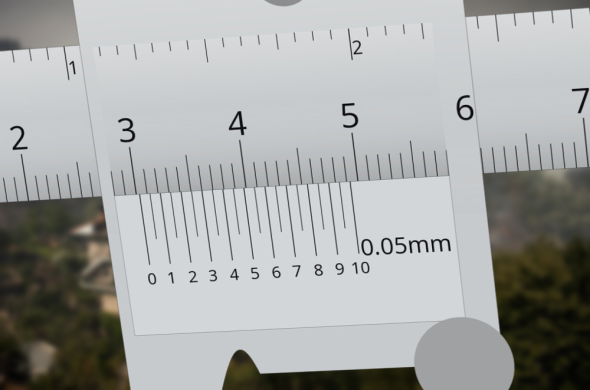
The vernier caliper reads mm 30.3
